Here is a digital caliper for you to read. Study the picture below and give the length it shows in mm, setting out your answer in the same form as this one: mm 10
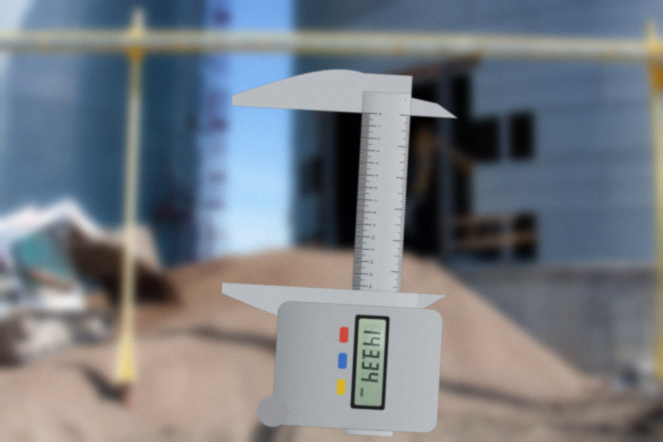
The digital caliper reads mm 143.34
